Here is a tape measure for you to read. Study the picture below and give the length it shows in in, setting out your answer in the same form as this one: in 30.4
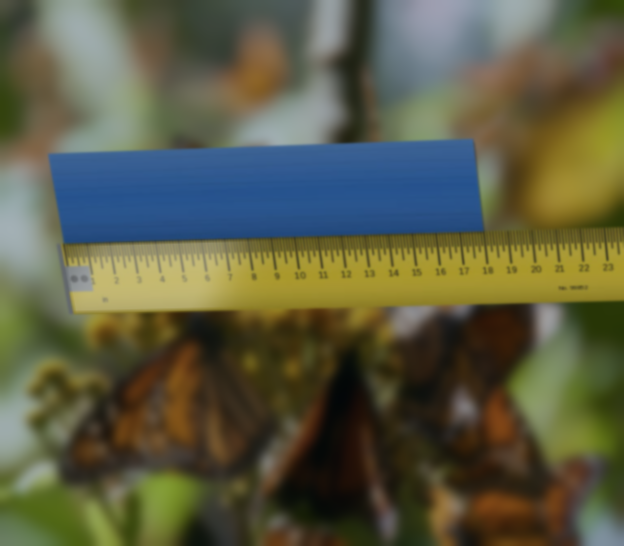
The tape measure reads in 18
